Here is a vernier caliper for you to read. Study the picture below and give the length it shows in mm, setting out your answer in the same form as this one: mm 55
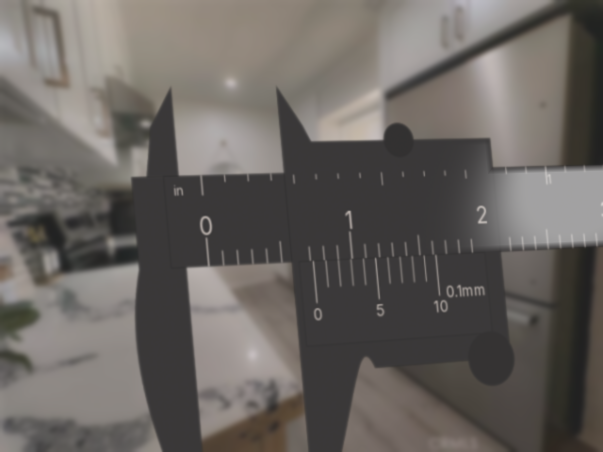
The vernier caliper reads mm 7.2
